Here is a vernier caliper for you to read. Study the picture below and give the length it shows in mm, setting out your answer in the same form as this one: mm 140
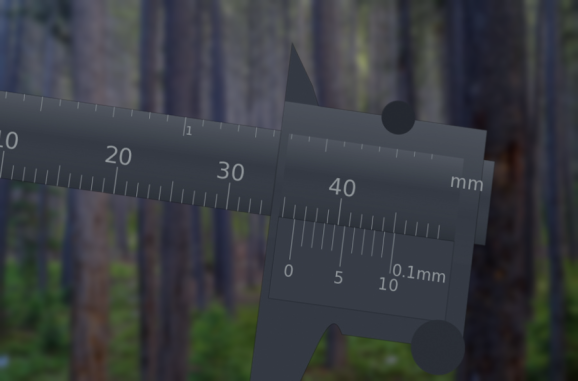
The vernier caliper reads mm 36.1
